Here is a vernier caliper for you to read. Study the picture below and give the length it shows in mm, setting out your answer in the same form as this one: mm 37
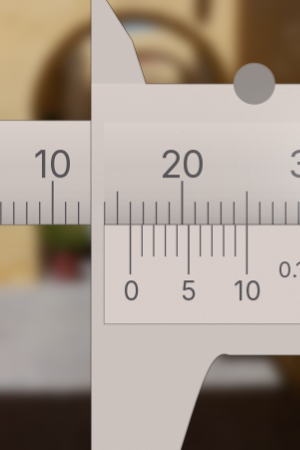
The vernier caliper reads mm 16.0
